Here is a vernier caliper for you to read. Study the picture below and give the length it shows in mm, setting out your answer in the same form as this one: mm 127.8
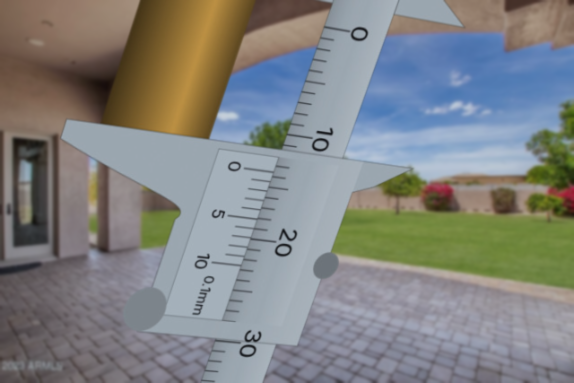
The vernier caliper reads mm 13.6
